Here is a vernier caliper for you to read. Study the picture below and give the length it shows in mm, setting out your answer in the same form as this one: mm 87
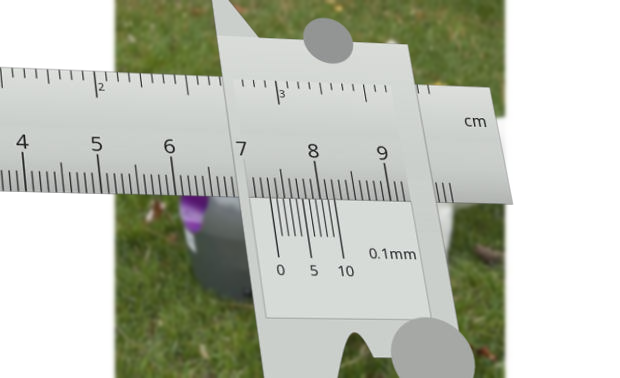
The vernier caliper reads mm 73.0
